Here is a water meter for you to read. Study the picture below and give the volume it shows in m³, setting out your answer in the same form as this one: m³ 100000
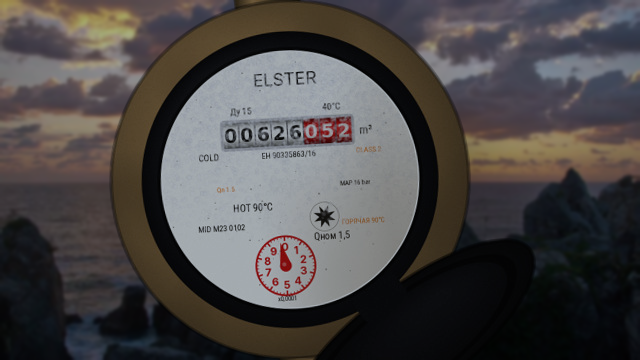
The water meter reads m³ 626.0519
